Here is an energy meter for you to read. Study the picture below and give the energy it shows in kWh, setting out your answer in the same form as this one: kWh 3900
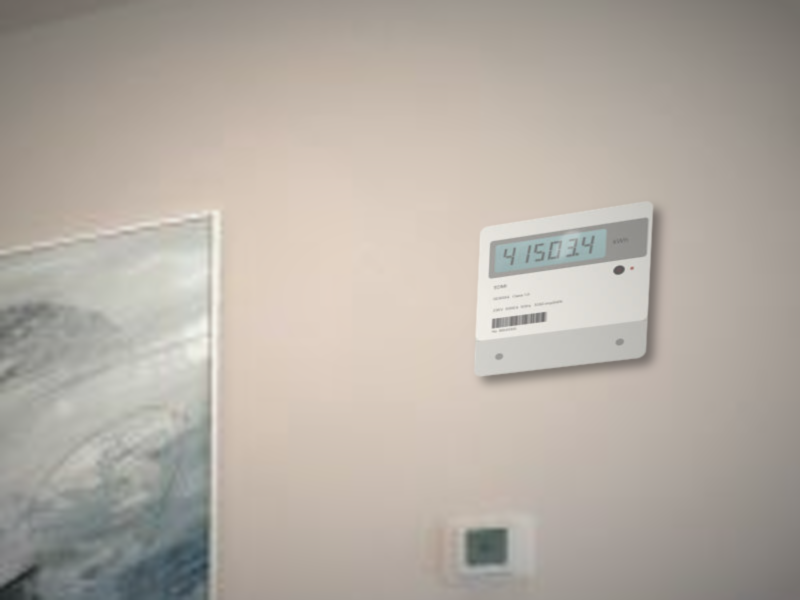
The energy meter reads kWh 41503.4
